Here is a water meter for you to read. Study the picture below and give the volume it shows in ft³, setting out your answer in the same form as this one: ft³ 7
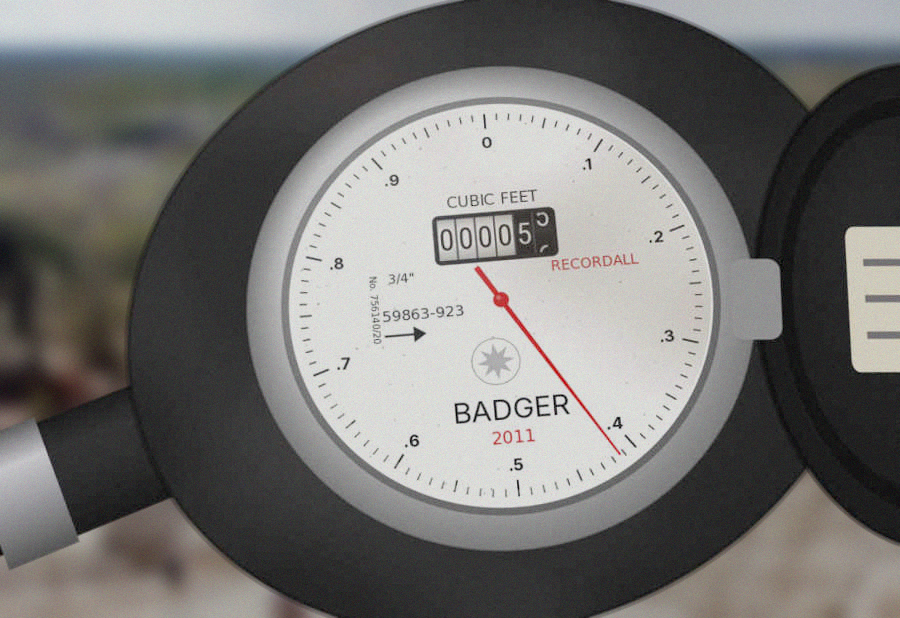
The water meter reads ft³ 55.41
